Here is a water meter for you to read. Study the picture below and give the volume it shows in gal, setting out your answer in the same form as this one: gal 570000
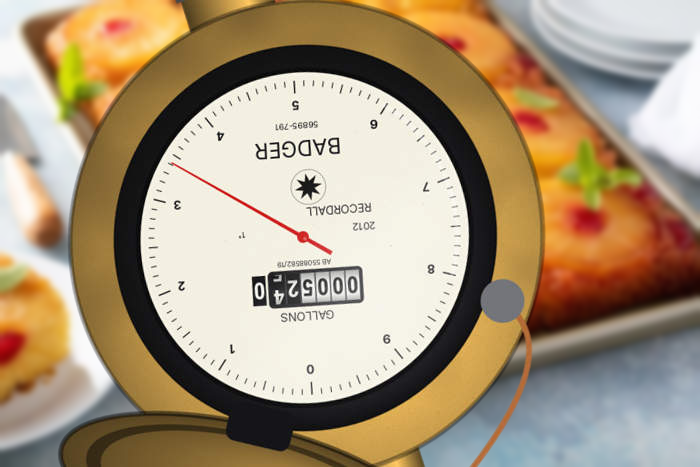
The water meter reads gal 5243.4
